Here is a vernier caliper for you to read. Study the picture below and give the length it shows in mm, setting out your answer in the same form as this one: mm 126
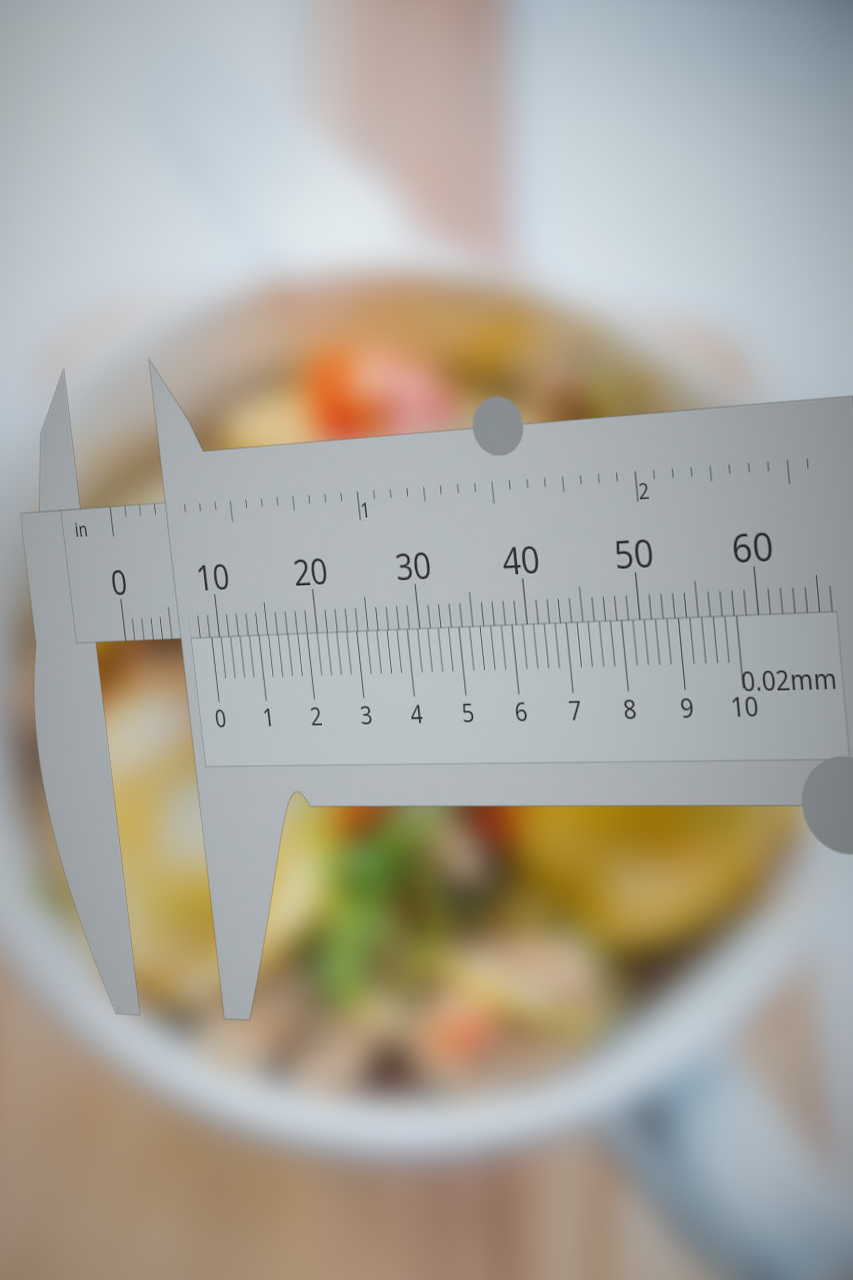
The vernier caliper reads mm 9.2
